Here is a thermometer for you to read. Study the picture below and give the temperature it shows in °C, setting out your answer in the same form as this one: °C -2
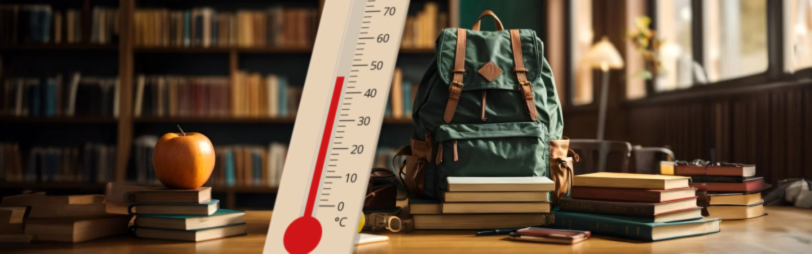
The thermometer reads °C 46
